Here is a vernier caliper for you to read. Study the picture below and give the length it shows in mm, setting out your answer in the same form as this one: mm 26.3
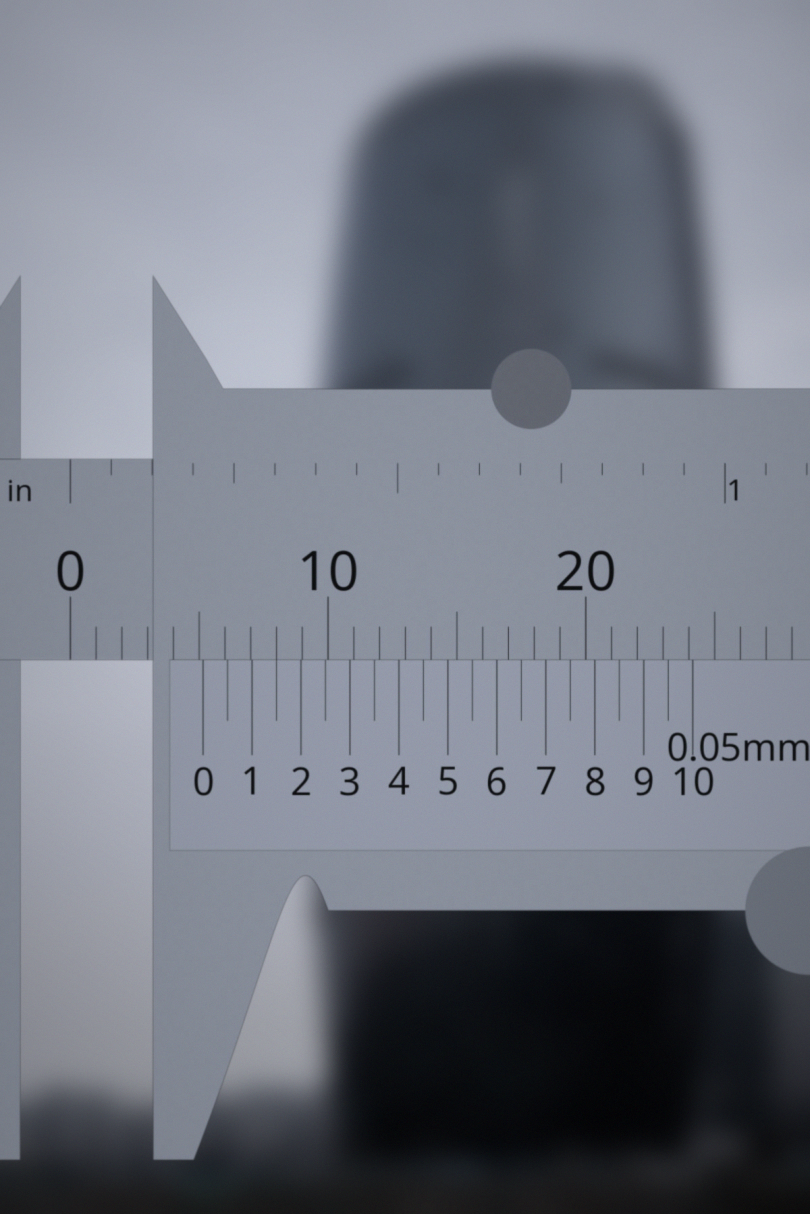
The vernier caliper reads mm 5.15
